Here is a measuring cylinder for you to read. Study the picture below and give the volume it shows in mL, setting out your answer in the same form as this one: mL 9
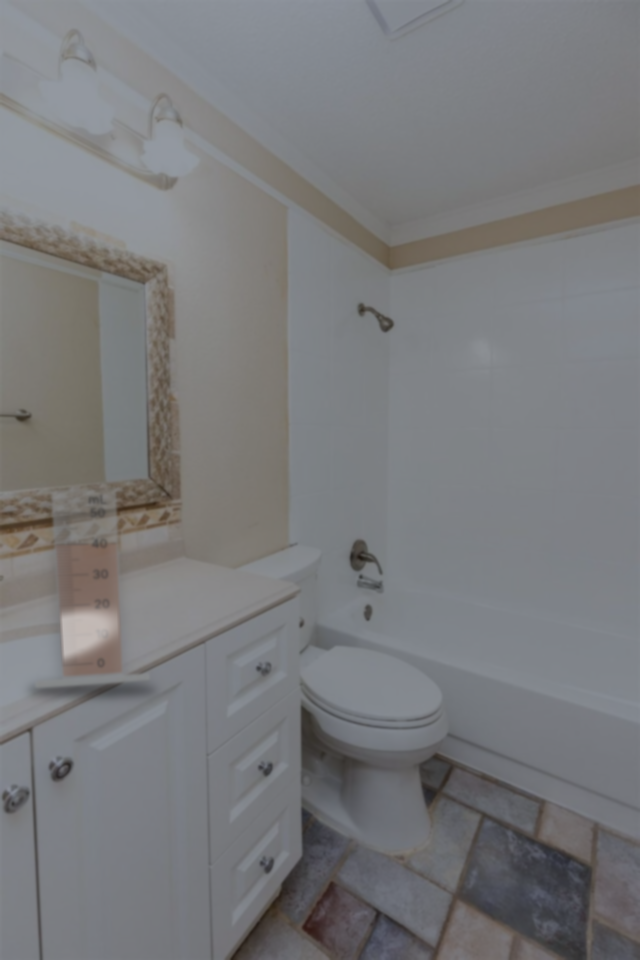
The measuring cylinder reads mL 40
